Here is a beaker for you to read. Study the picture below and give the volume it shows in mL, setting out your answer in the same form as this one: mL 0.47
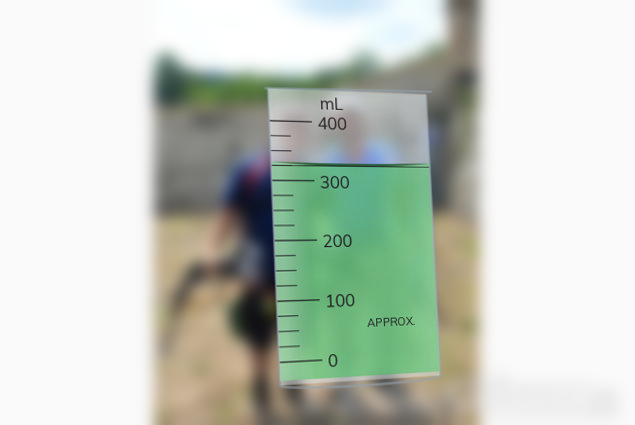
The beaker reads mL 325
